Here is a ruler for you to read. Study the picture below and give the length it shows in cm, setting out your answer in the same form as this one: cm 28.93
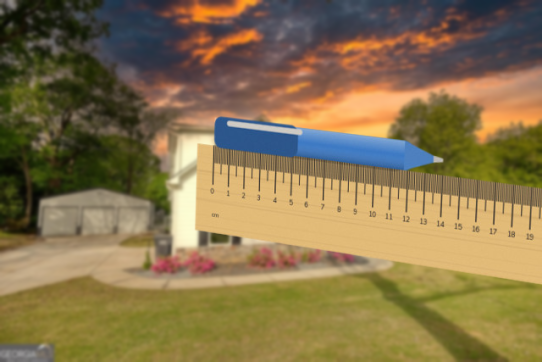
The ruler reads cm 14
